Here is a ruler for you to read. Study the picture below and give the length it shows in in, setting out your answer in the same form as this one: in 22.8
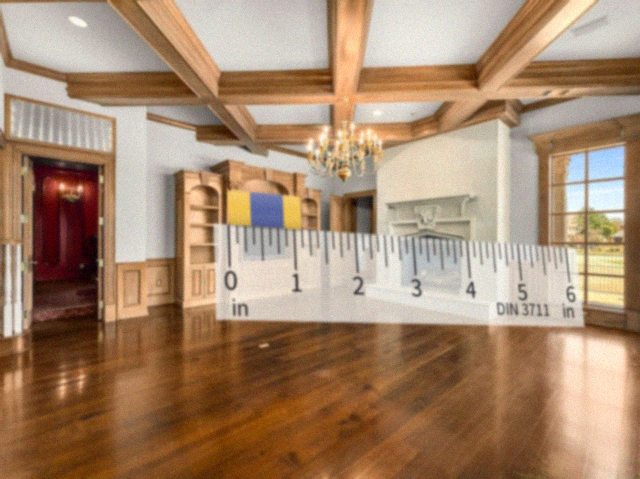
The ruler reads in 1.125
